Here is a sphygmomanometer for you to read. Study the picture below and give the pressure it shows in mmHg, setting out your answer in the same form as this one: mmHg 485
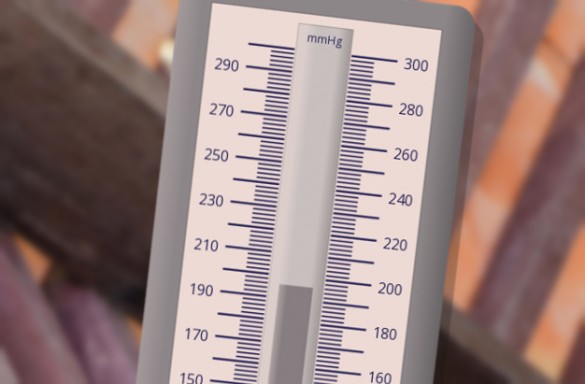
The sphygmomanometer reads mmHg 196
